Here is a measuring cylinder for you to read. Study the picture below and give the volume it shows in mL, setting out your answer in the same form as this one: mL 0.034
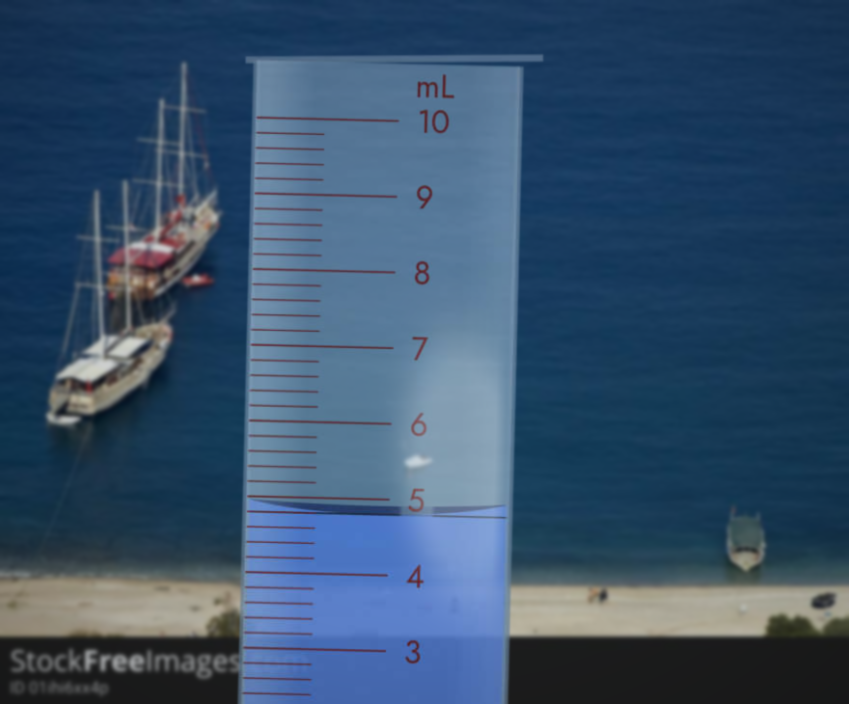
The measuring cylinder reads mL 4.8
